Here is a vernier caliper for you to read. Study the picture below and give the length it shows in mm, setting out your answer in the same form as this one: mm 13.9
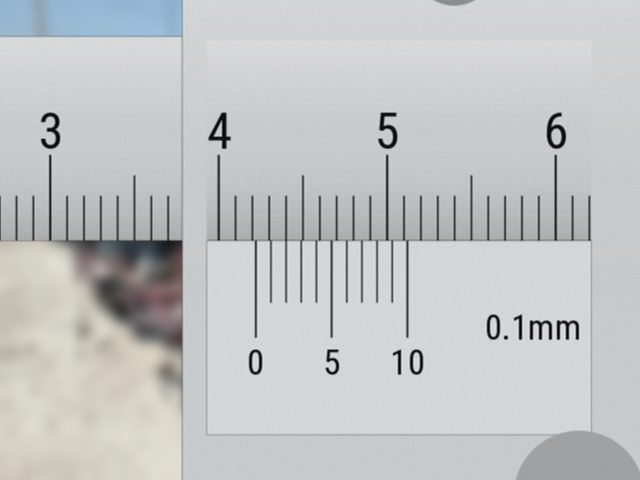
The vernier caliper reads mm 42.2
